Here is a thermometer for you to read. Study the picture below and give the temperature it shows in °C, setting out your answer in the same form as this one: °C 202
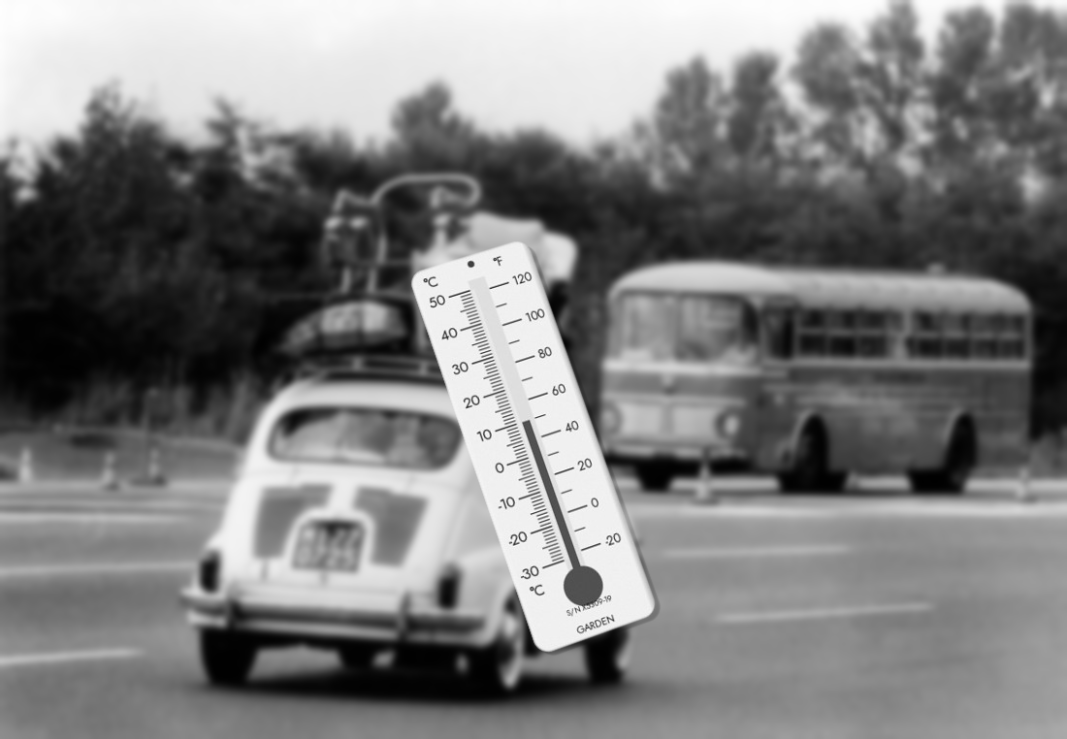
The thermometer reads °C 10
